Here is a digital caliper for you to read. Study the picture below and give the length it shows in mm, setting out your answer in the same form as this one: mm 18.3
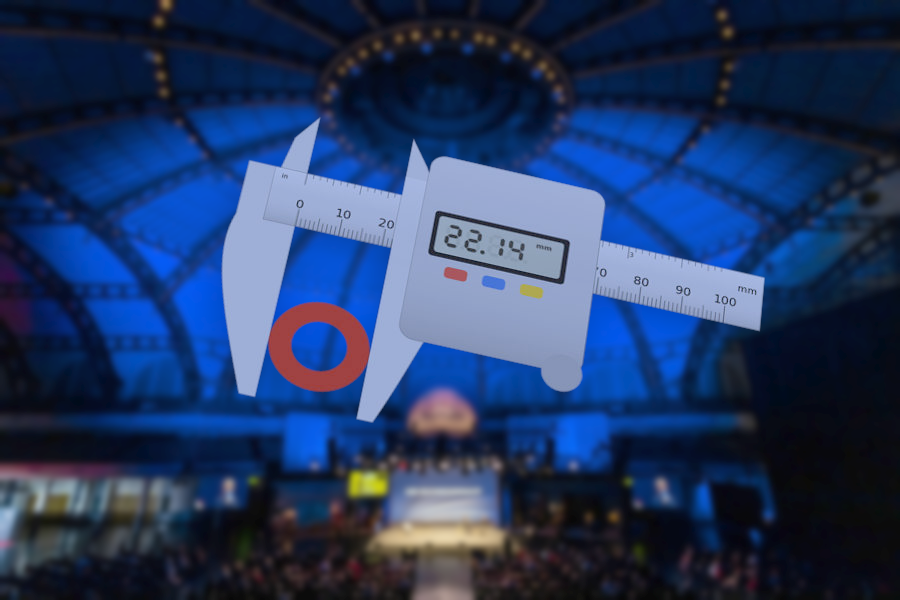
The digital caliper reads mm 22.14
